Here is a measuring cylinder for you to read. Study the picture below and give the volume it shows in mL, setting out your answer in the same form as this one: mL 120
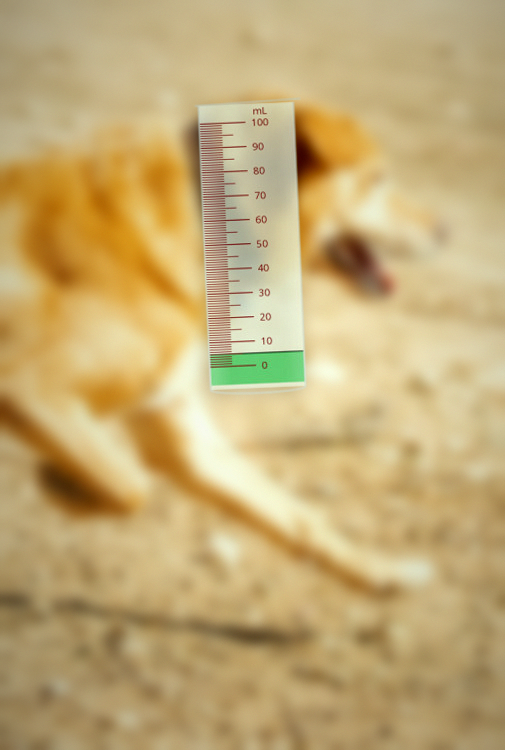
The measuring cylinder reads mL 5
